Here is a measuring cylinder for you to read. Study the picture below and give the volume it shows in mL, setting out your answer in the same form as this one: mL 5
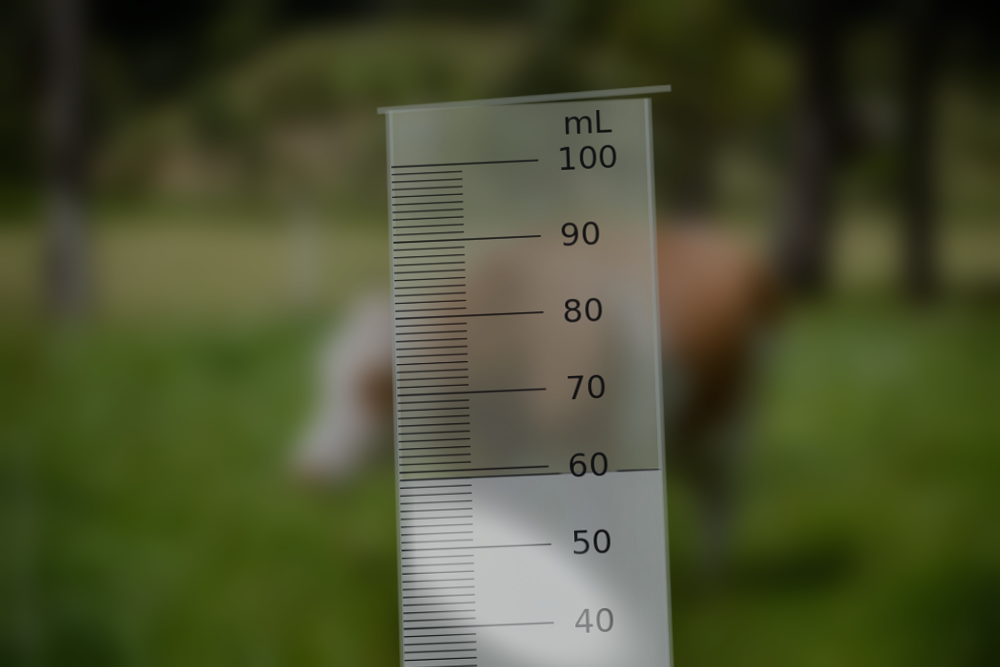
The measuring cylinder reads mL 59
